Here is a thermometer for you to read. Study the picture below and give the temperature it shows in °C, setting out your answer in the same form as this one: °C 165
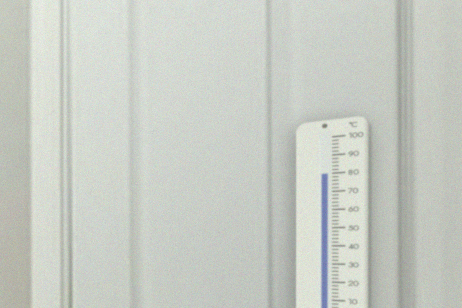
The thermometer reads °C 80
